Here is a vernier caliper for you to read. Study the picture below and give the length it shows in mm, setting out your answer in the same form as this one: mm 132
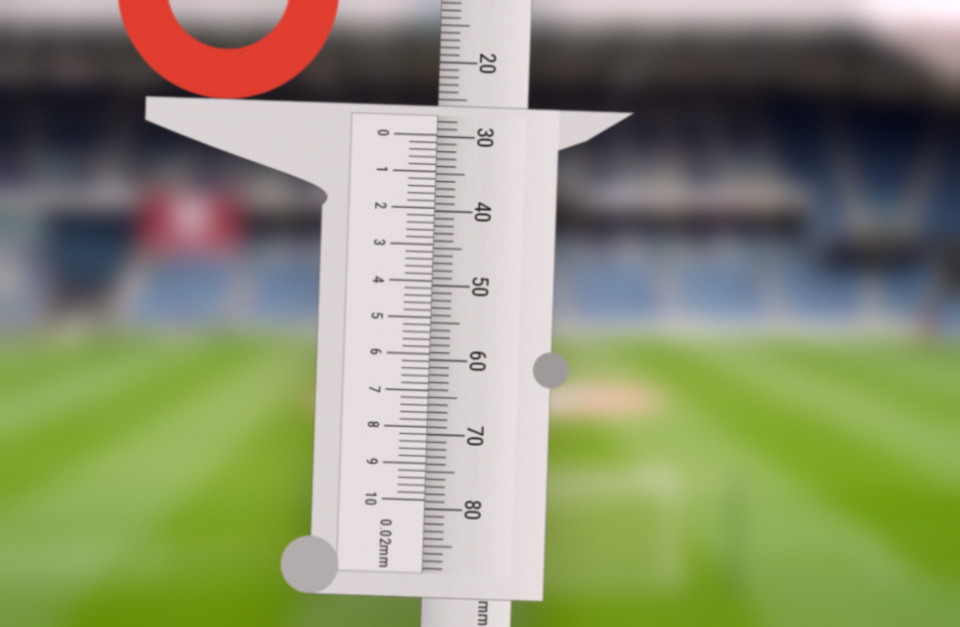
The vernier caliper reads mm 29.8
